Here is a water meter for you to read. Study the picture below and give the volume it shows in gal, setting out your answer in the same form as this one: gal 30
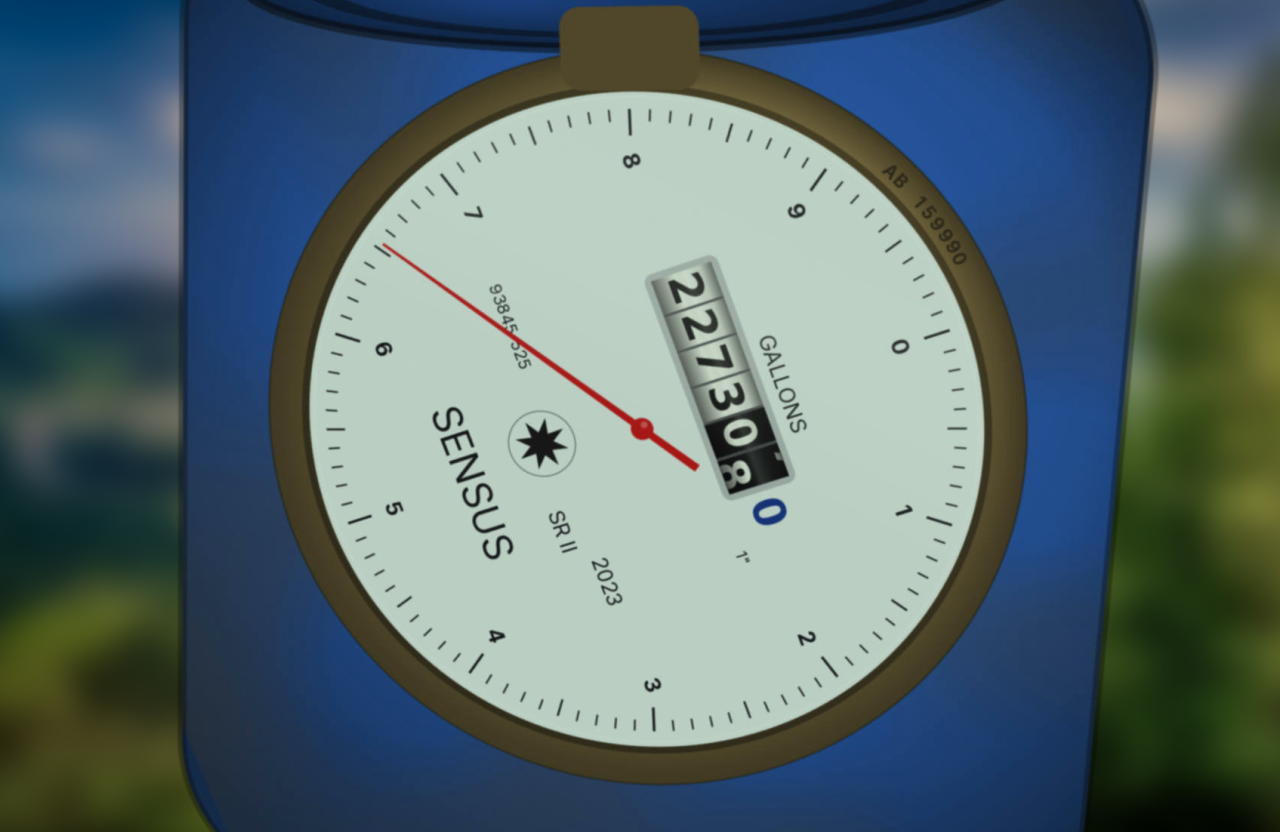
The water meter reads gal 2273076.5
